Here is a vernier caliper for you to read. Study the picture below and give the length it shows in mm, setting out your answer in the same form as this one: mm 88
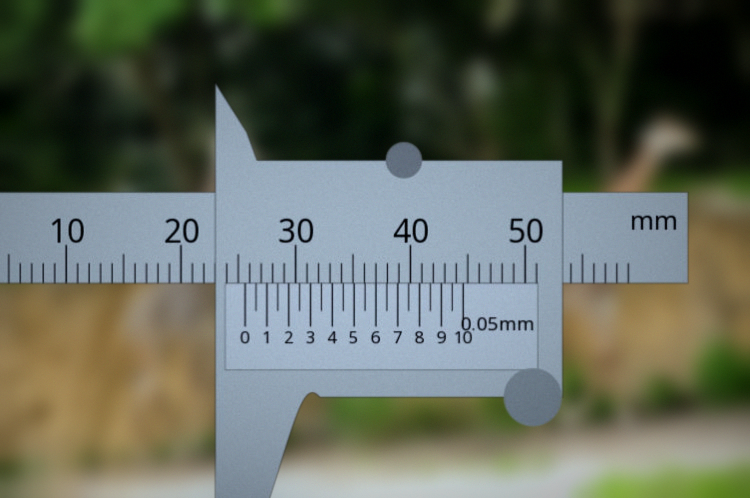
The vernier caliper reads mm 25.6
